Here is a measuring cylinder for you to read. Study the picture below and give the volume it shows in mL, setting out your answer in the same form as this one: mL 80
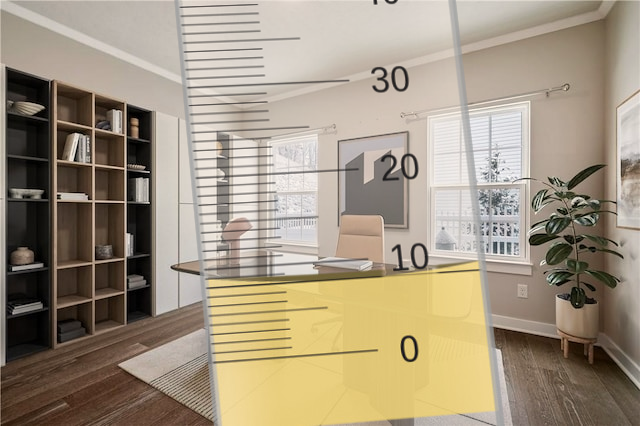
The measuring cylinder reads mL 8
